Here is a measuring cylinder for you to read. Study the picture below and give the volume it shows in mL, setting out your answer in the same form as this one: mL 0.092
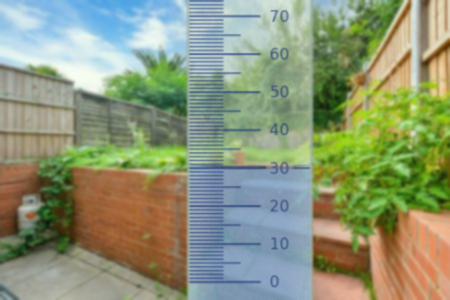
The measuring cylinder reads mL 30
